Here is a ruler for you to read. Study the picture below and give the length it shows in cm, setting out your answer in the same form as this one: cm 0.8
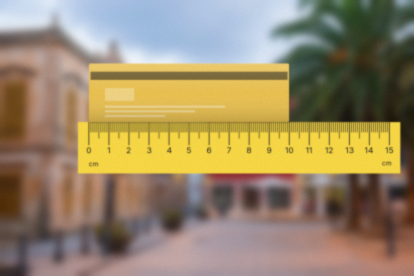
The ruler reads cm 10
